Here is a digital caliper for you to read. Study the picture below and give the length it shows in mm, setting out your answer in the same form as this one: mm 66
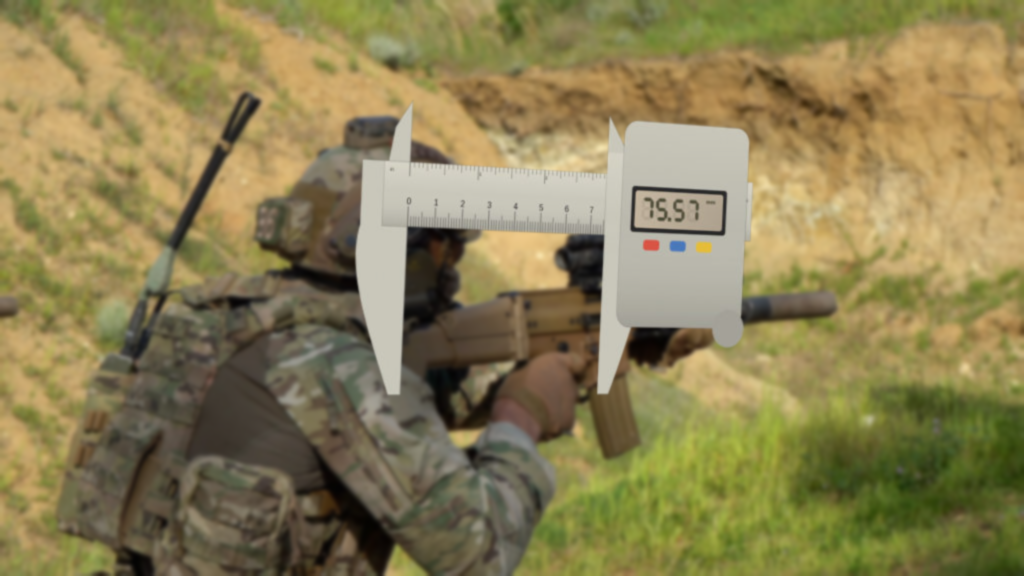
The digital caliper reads mm 75.57
